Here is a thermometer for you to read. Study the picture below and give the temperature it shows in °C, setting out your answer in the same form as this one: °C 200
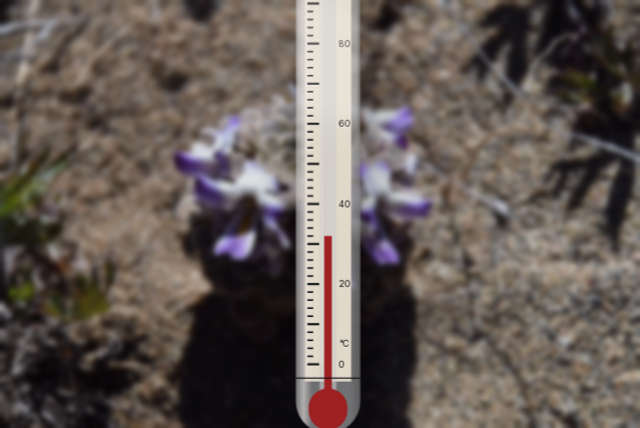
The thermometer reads °C 32
